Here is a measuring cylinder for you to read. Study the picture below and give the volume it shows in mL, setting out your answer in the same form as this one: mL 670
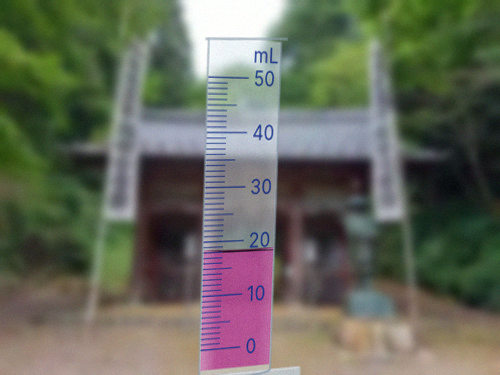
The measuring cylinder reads mL 18
